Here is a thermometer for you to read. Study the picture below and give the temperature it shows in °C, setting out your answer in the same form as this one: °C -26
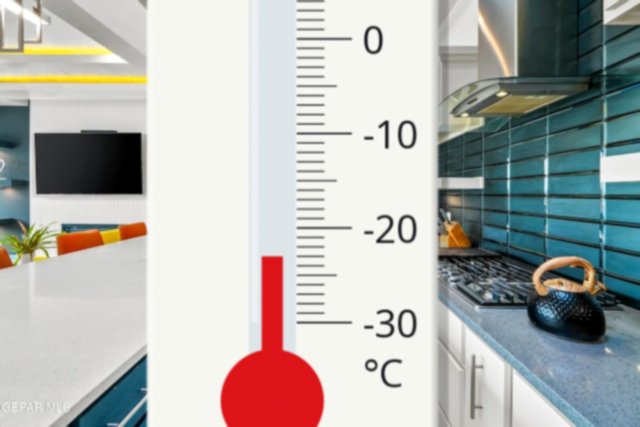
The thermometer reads °C -23
